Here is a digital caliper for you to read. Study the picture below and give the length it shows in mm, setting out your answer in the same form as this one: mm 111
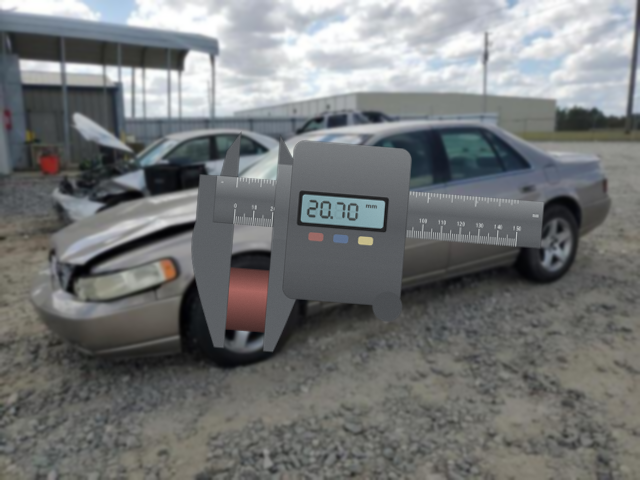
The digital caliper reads mm 20.70
